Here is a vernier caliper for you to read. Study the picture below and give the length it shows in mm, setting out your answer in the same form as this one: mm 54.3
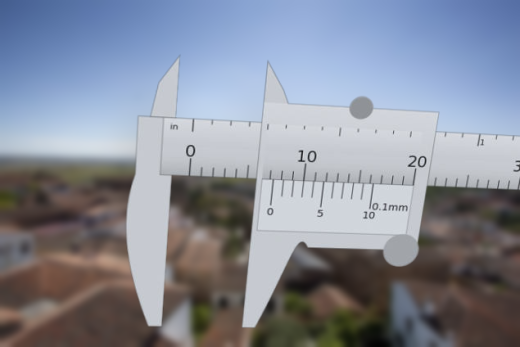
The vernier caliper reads mm 7.3
